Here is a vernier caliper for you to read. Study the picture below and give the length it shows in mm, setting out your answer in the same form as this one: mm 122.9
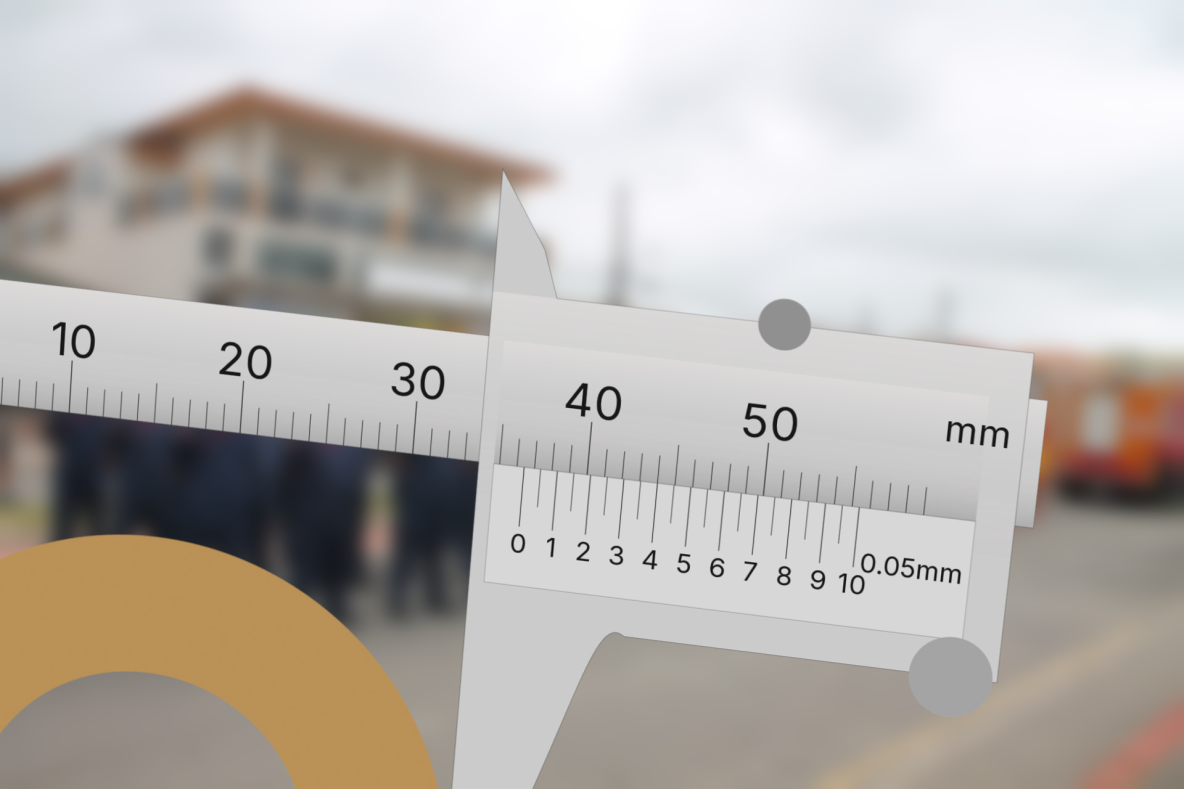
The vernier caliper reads mm 36.4
